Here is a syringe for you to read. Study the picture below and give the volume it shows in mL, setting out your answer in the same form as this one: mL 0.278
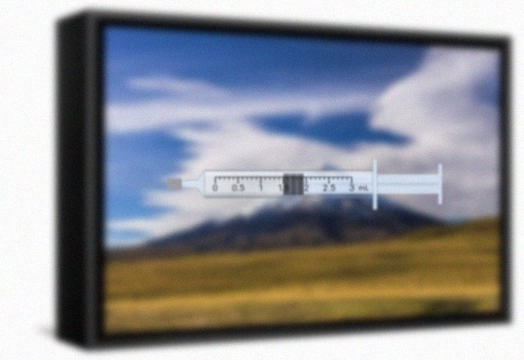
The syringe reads mL 1.5
